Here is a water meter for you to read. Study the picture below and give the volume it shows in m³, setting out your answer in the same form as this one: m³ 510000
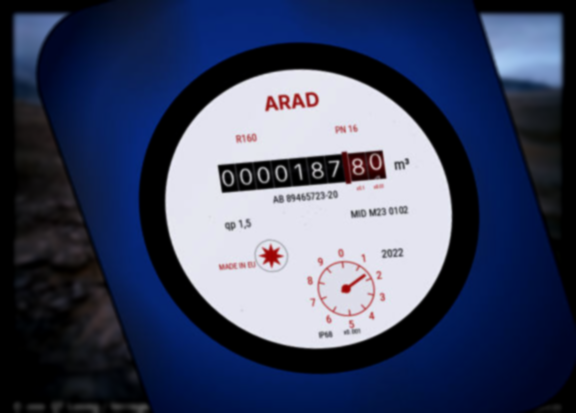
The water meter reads m³ 187.801
